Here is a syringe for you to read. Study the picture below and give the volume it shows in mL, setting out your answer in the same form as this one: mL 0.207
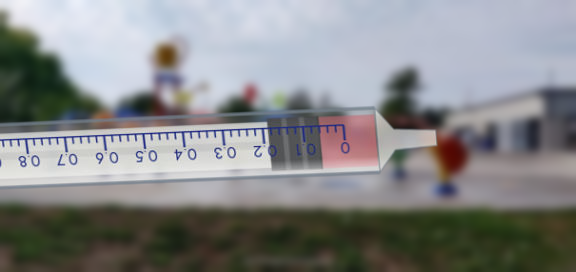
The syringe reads mL 0.06
